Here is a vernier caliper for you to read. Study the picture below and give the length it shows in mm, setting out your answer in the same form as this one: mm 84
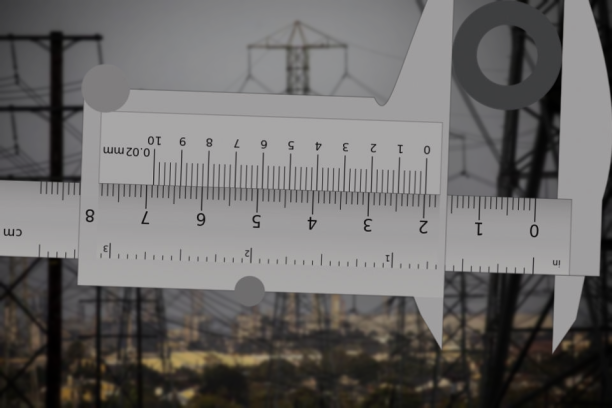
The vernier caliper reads mm 19.8
